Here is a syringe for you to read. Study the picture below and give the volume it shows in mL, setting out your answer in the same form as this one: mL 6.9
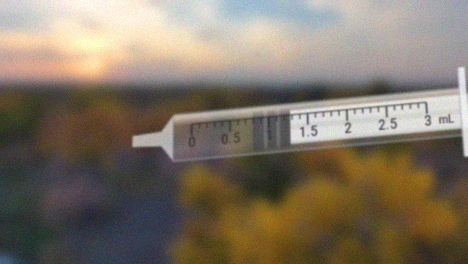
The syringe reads mL 0.8
